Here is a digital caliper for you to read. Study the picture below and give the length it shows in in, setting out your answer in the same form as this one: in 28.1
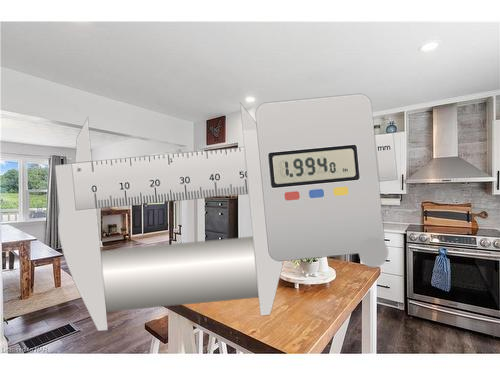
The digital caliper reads in 1.9940
